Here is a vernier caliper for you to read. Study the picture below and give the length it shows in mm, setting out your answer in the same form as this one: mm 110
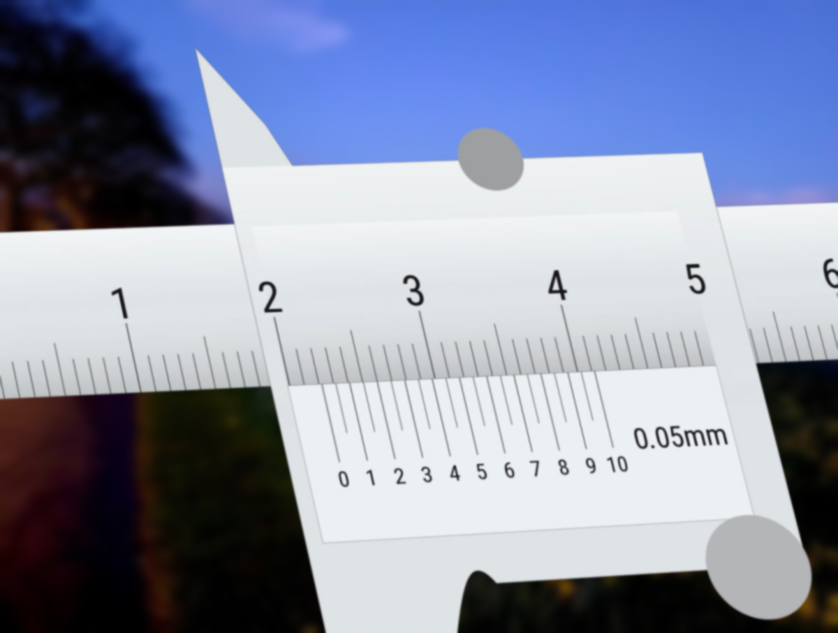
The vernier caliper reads mm 22.2
